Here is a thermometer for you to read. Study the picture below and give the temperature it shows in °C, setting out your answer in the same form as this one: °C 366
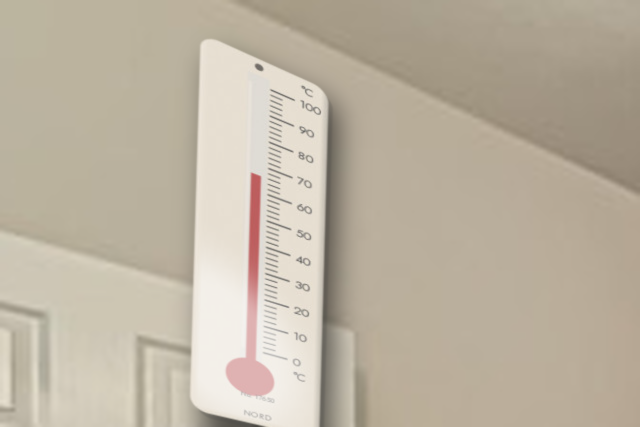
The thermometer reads °C 66
